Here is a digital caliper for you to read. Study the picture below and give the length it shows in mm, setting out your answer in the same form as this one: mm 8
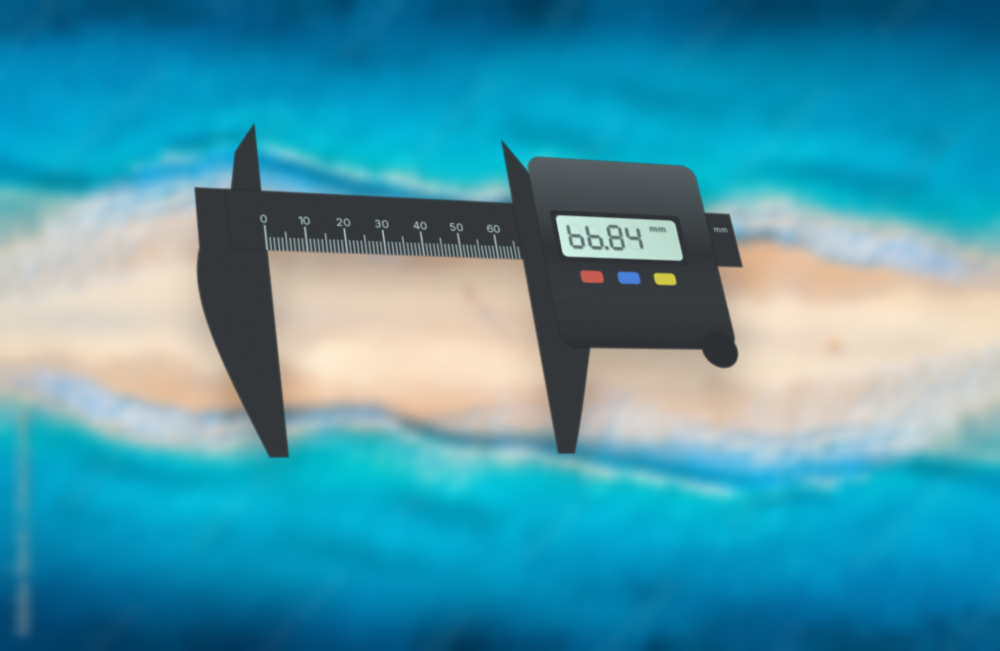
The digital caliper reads mm 66.84
